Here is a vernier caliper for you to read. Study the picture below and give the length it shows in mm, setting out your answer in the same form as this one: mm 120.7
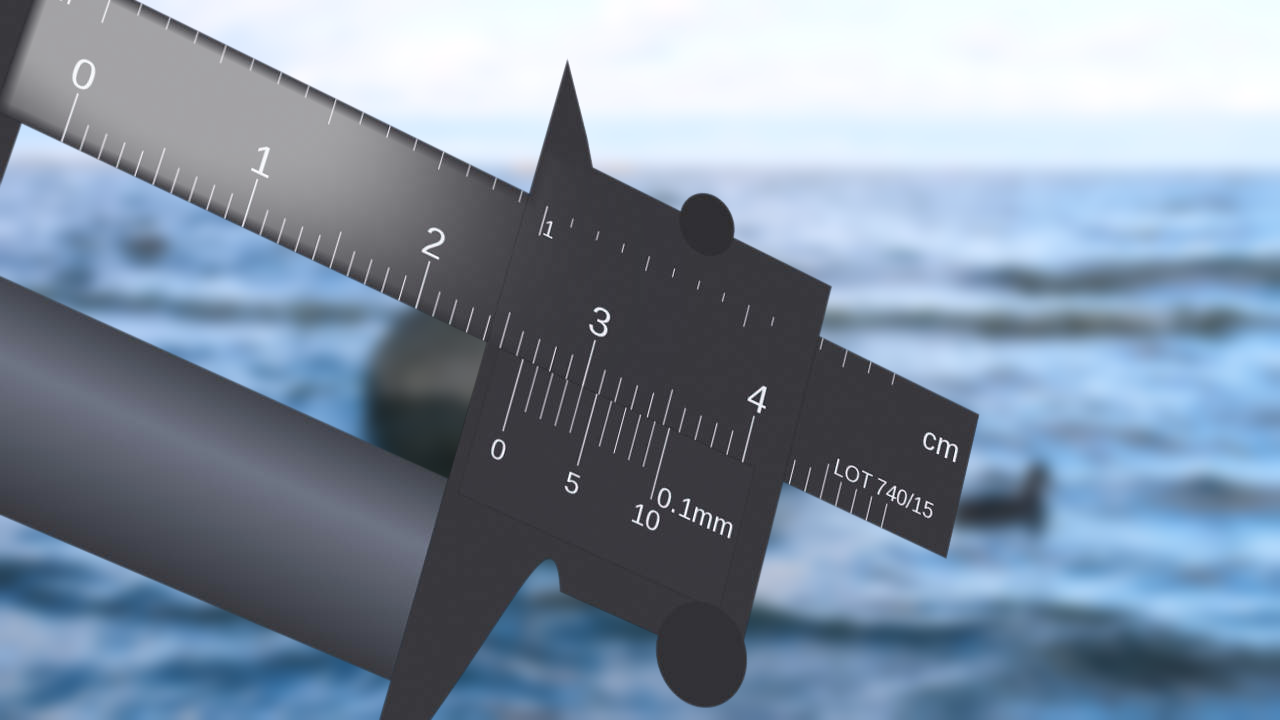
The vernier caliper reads mm 26.4
